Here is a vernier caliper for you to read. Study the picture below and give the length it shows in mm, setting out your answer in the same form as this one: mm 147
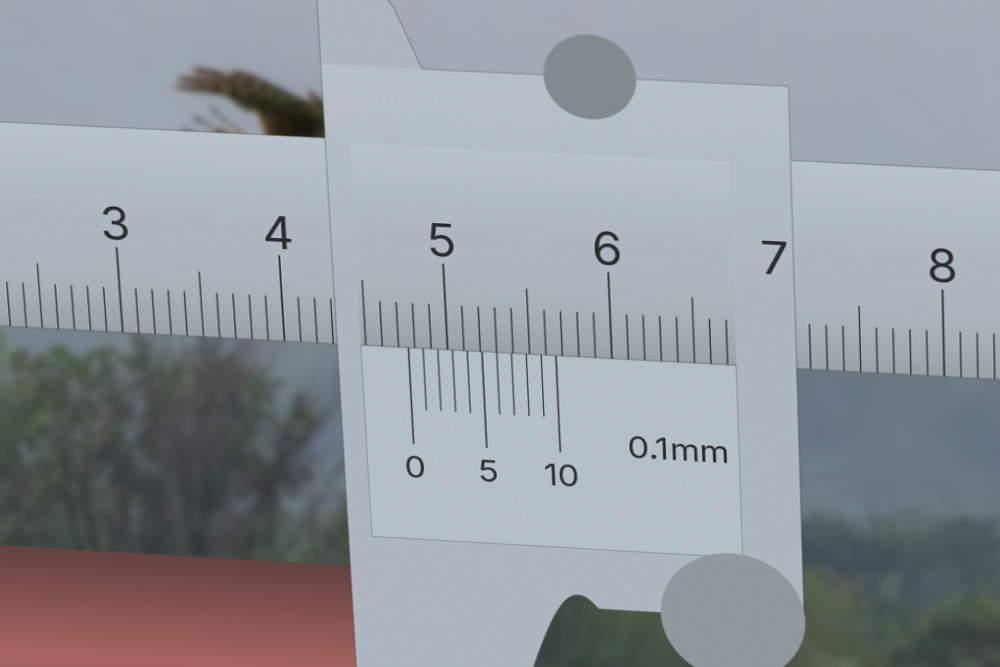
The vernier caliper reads mm 47.6
